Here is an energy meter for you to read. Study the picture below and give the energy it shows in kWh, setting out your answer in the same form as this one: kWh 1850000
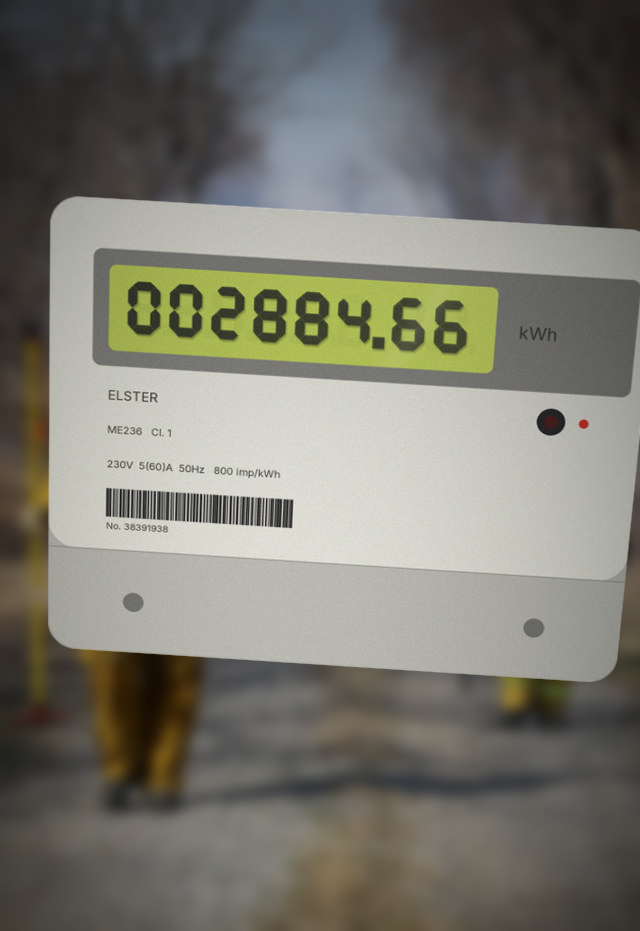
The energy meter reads kWh 2884.66
